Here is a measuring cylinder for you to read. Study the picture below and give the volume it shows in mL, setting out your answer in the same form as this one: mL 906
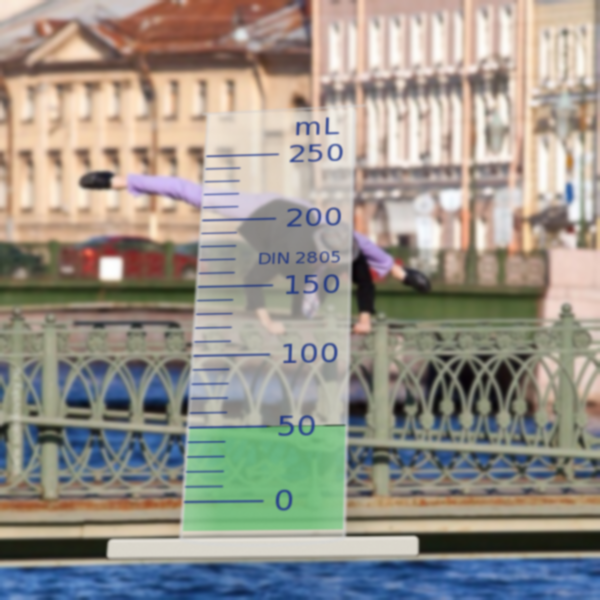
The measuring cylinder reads mL 50
